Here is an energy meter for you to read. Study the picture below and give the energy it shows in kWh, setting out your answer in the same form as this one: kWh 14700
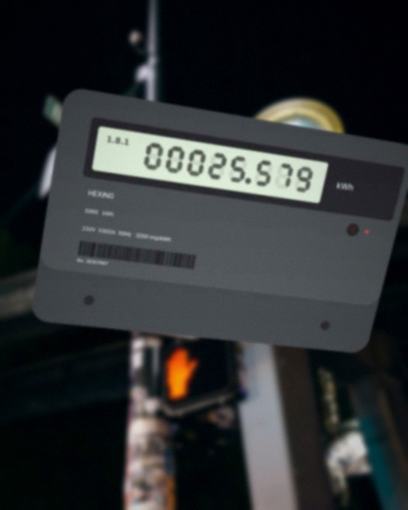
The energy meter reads kWh 25.579
